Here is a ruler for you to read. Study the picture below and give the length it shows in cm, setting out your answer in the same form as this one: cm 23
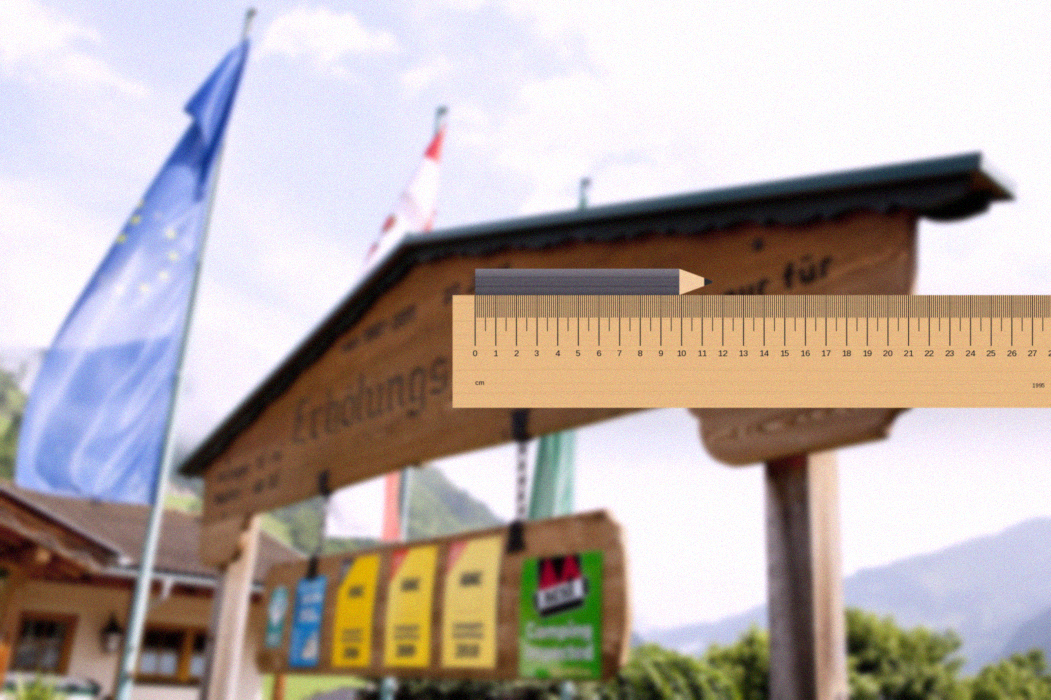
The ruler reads cm 11.5
